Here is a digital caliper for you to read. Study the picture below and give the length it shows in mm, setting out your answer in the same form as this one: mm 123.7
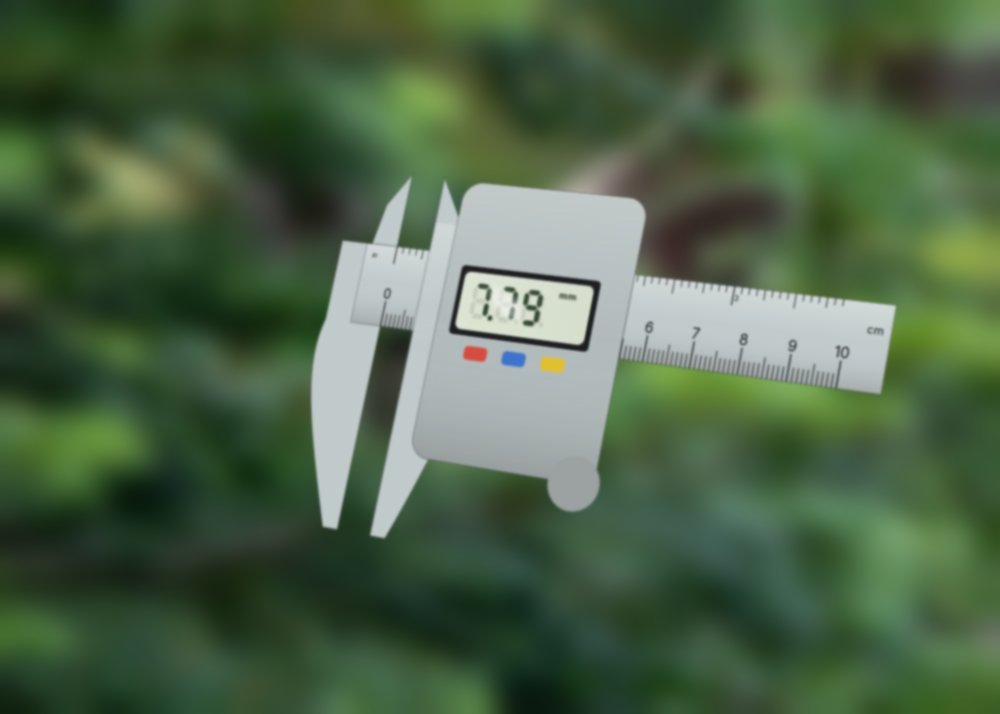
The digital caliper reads mm 7.79
